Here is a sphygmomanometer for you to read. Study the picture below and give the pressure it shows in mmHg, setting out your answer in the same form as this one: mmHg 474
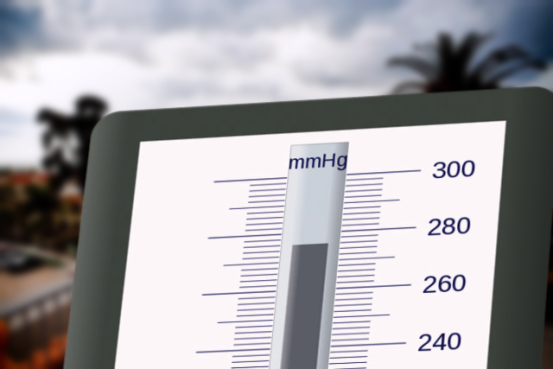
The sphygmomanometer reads mmHg 276
